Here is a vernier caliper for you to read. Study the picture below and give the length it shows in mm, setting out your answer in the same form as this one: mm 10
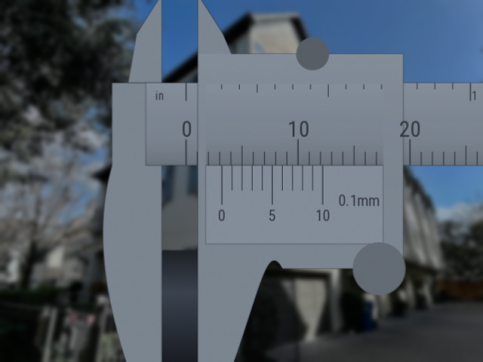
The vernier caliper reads mm 3.2
